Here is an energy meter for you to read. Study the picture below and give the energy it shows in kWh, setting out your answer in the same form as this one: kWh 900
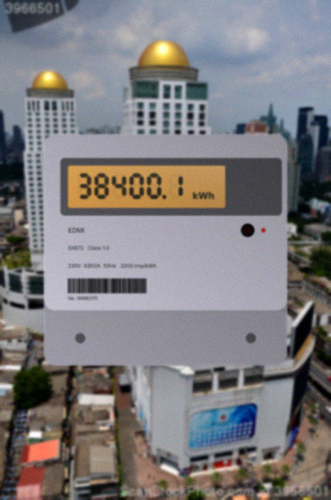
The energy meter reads kWh 38400.1
